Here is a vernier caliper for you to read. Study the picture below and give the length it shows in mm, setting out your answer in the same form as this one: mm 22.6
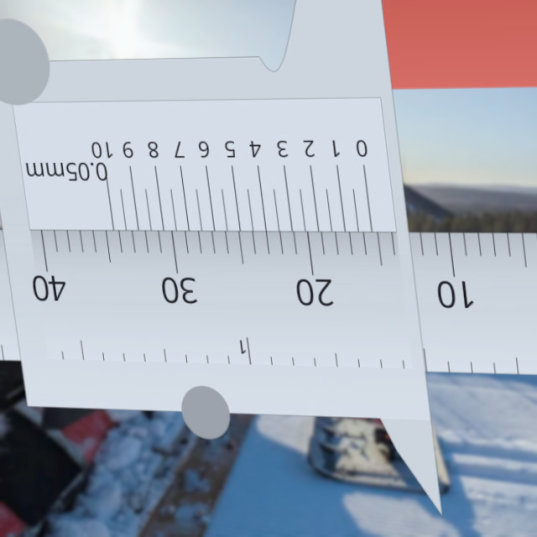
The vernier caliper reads mm 15.4
